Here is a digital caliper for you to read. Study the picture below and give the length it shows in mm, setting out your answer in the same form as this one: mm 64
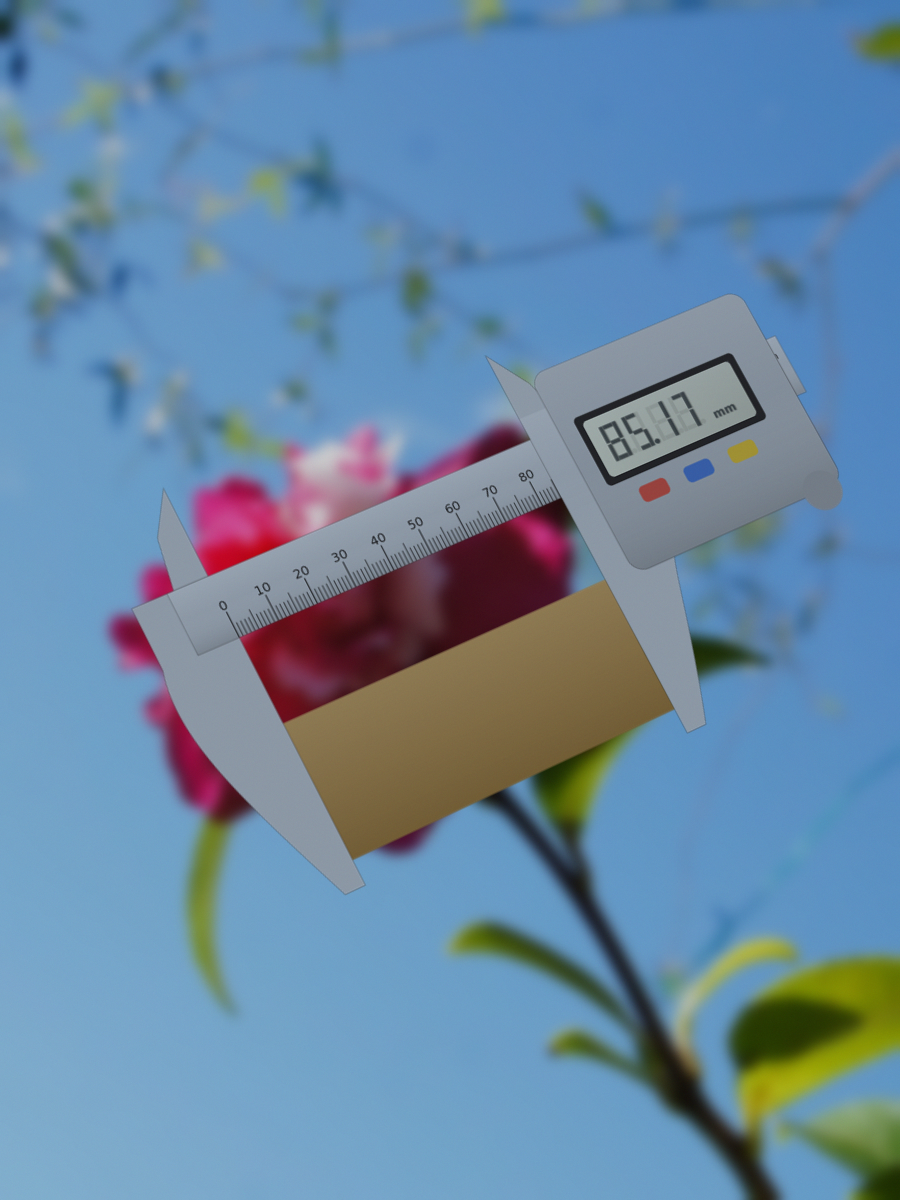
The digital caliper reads mm 85.17
